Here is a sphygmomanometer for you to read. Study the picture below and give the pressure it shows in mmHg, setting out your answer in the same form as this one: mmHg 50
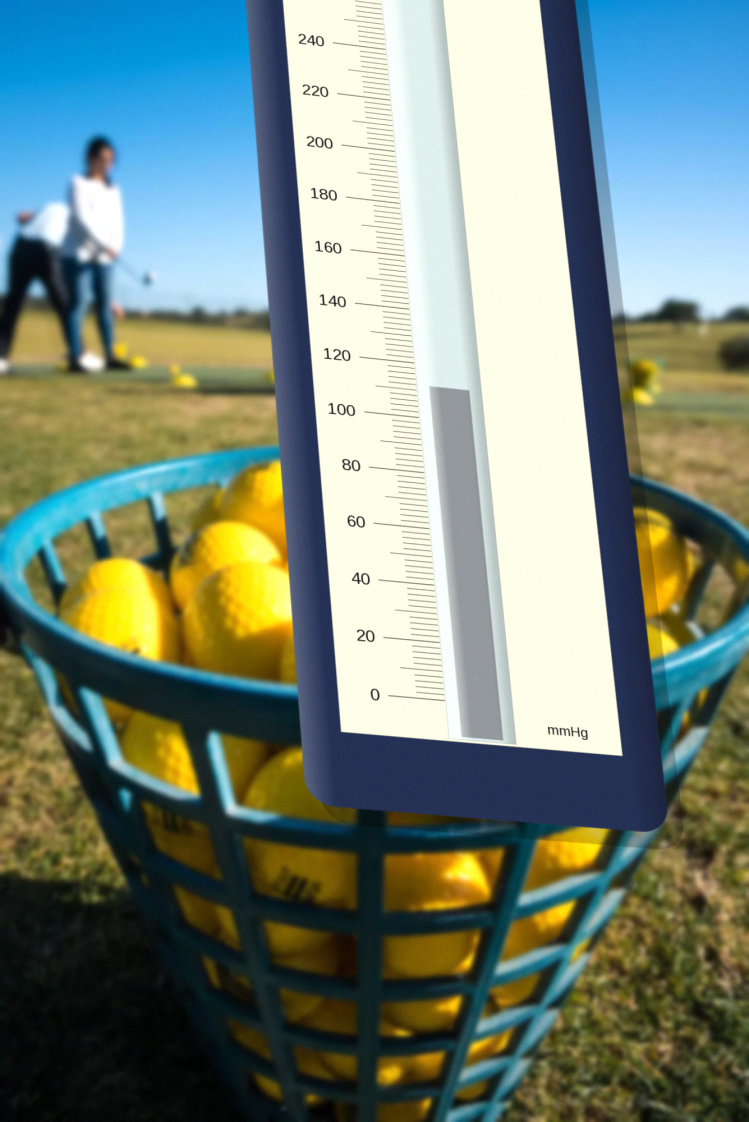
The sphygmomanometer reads mmHg 112
